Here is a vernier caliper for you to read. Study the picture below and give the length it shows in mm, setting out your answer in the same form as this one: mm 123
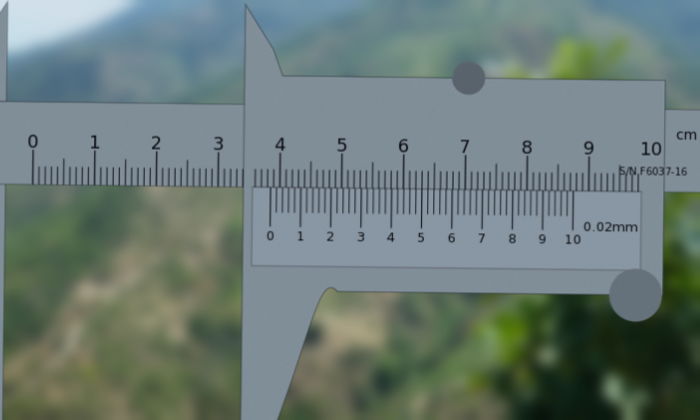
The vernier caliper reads mm 38.5
